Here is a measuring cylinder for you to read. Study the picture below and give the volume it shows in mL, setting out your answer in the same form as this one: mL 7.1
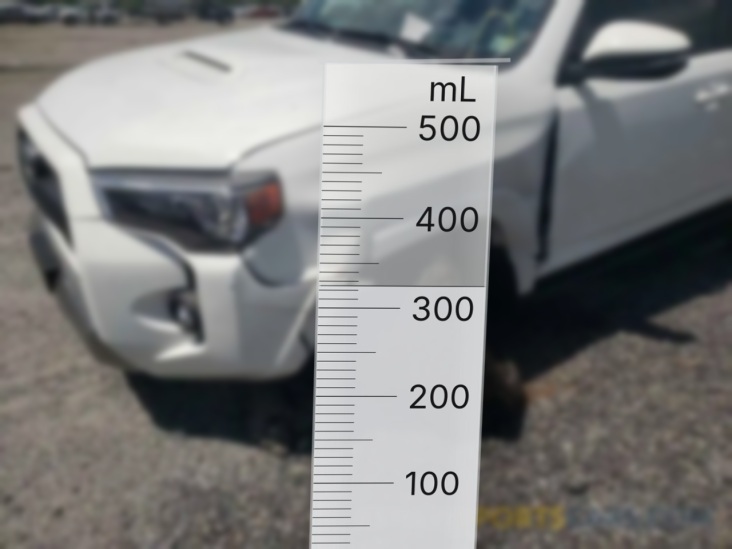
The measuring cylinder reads mL 325
